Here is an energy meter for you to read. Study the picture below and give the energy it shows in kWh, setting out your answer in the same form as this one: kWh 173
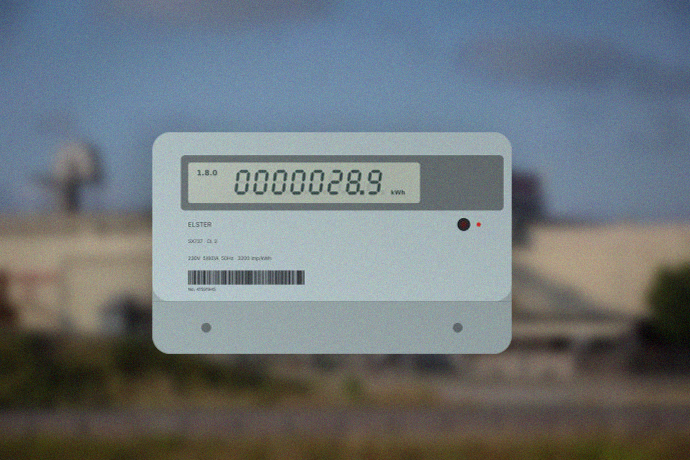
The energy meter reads kWh 28.9
